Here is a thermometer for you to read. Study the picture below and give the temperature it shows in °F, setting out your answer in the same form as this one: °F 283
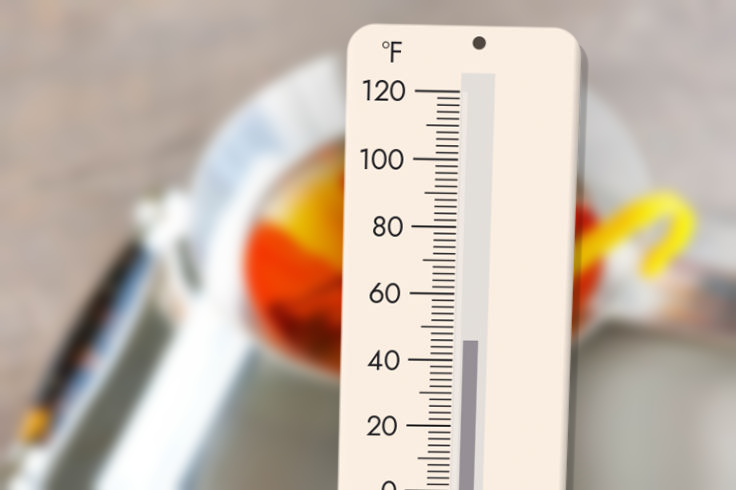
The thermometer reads °F 46
